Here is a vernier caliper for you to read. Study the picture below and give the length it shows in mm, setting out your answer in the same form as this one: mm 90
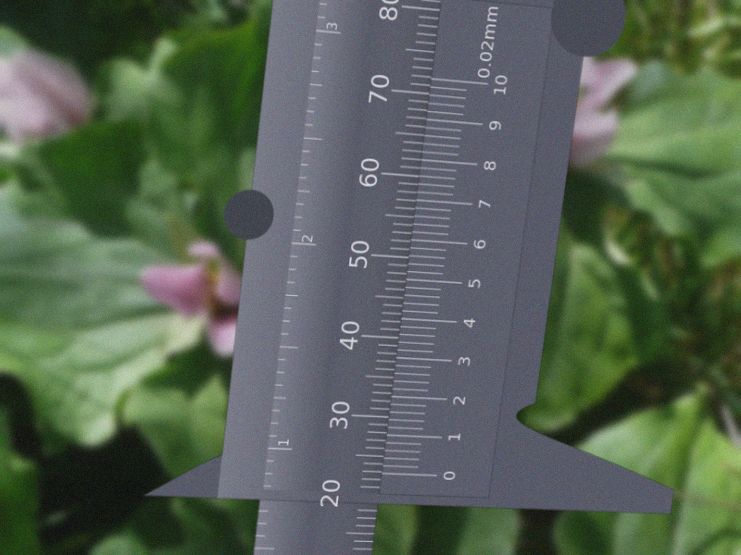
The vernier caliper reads mm 22.8
